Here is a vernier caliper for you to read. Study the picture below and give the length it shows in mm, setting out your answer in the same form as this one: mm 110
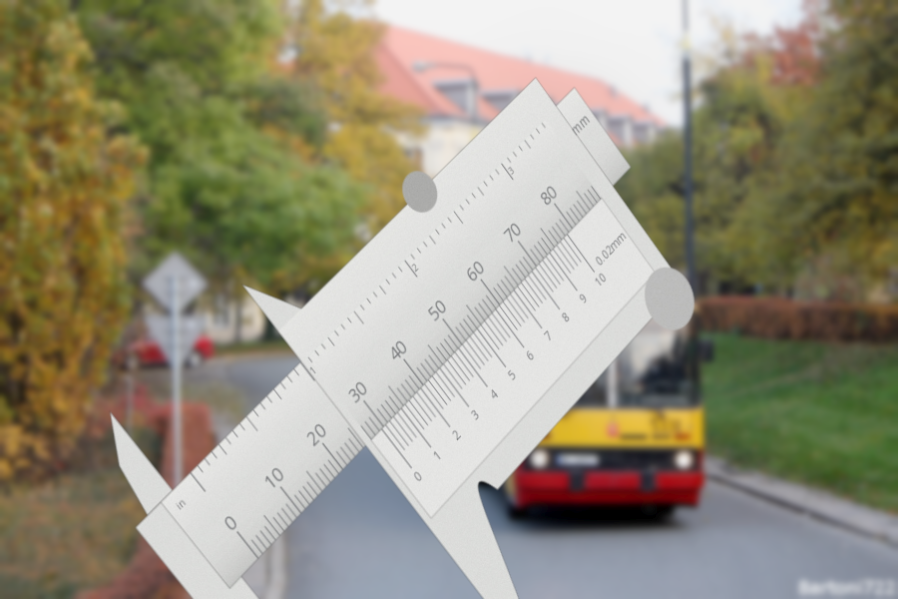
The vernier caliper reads mm 29.5
